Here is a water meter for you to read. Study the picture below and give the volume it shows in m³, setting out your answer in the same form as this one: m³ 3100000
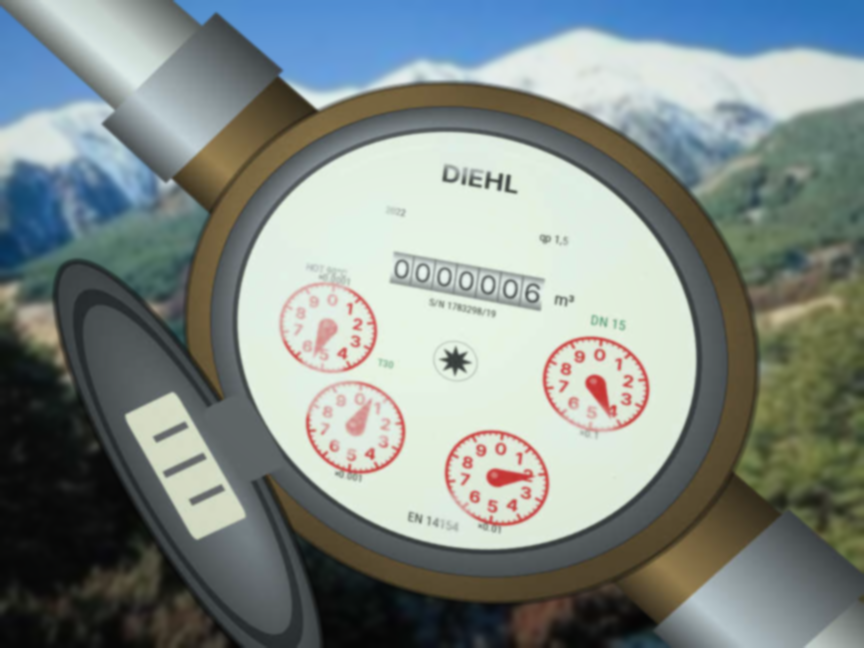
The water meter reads m³ 6.4205
